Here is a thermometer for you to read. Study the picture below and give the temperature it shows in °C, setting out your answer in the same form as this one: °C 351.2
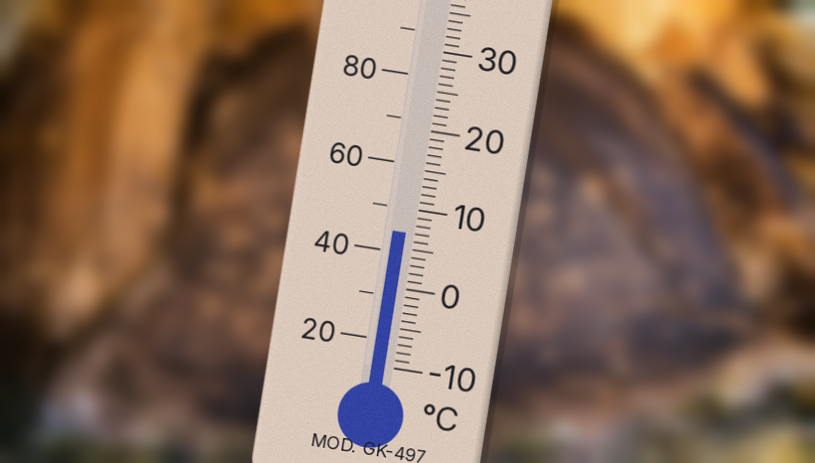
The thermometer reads °C 7
